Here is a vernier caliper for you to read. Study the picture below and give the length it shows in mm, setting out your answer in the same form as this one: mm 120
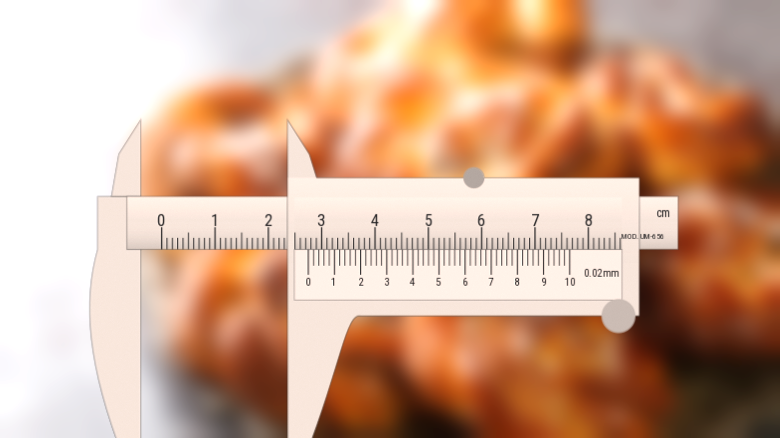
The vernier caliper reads mm 27.5
